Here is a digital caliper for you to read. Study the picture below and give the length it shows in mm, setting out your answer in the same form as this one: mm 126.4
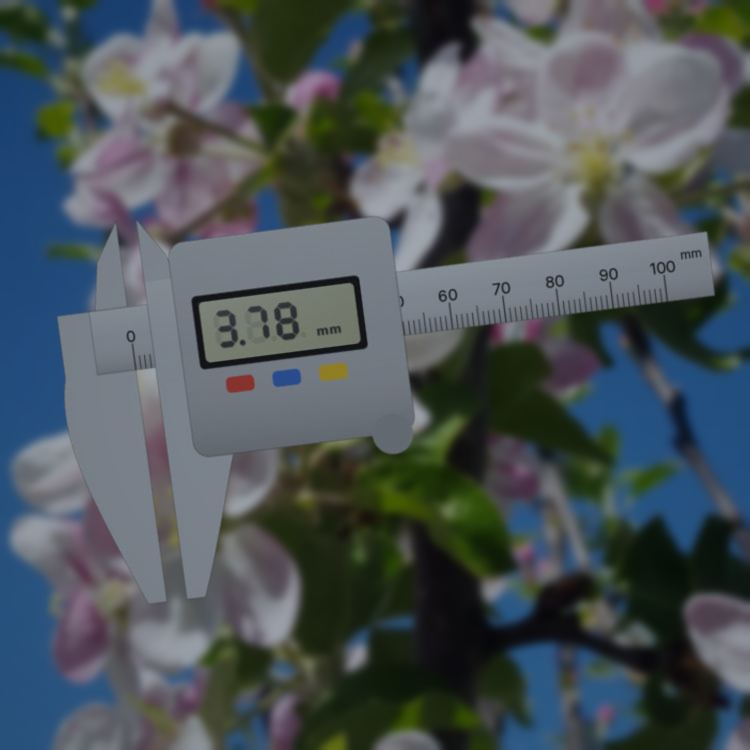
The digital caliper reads mm 3.78
